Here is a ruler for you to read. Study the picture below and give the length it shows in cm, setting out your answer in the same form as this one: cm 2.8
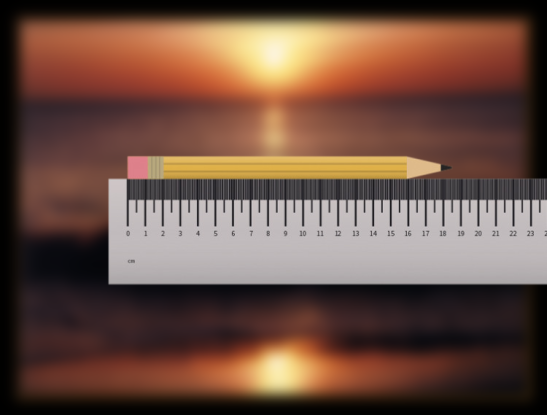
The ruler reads cm 18.5
